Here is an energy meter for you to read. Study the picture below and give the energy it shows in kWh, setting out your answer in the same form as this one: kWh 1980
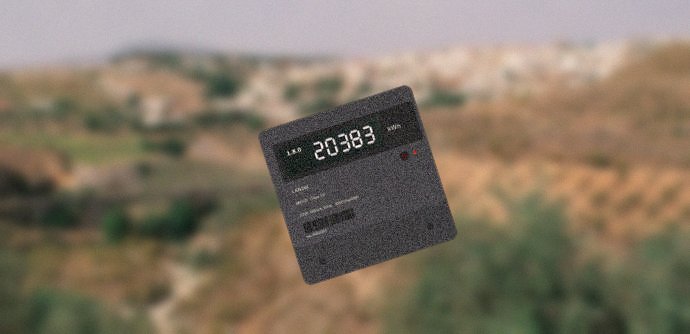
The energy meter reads kWh 20383
